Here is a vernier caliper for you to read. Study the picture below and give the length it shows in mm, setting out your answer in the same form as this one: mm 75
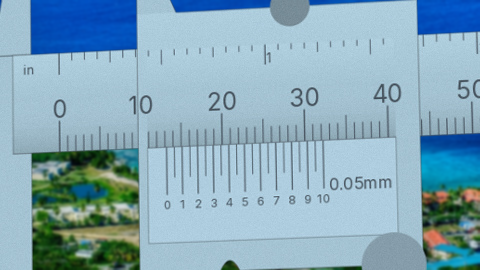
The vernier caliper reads mm 13.2
